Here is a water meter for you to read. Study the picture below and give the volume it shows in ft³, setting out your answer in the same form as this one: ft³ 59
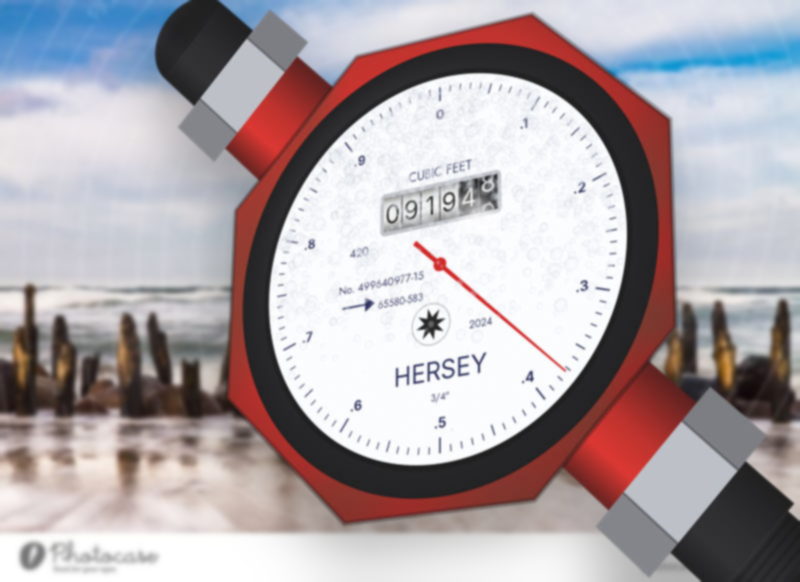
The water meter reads ft³ 91948.37
